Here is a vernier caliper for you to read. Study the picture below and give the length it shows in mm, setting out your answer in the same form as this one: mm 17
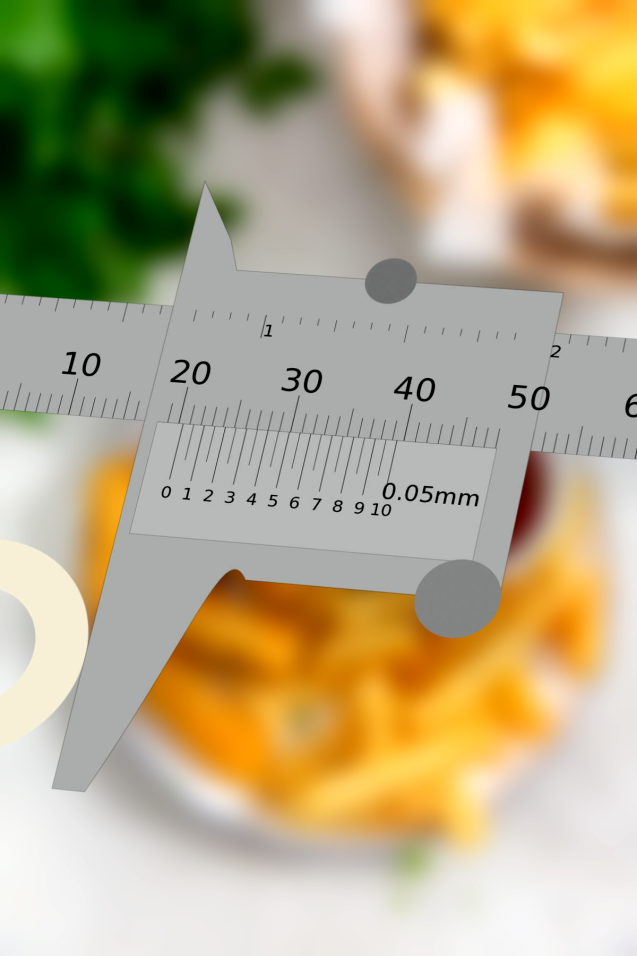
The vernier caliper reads mm 20.4
